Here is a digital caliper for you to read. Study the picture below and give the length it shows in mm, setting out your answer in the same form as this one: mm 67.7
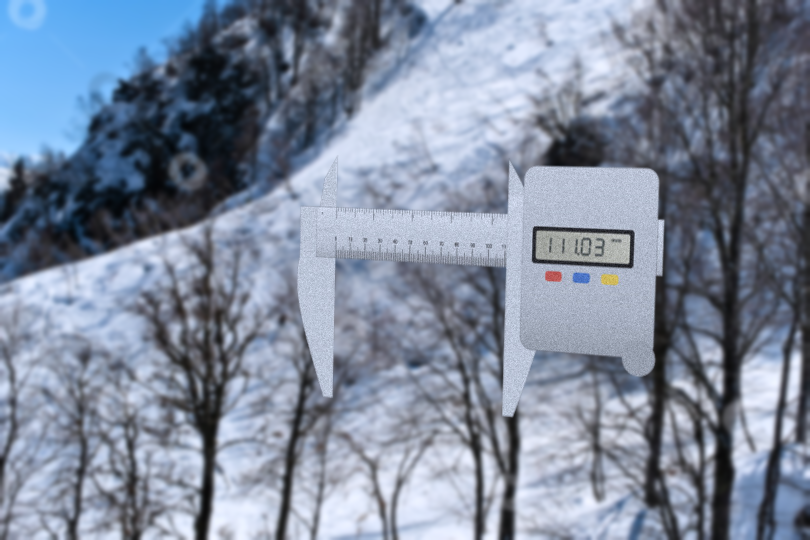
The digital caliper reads mm 111.03
